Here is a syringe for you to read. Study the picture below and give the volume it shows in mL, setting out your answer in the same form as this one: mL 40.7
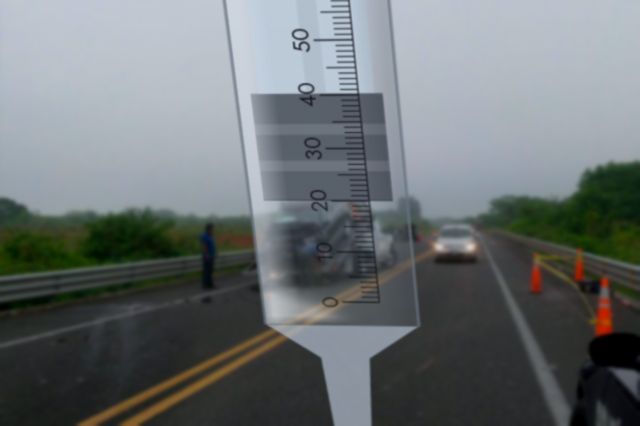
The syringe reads mL 20
